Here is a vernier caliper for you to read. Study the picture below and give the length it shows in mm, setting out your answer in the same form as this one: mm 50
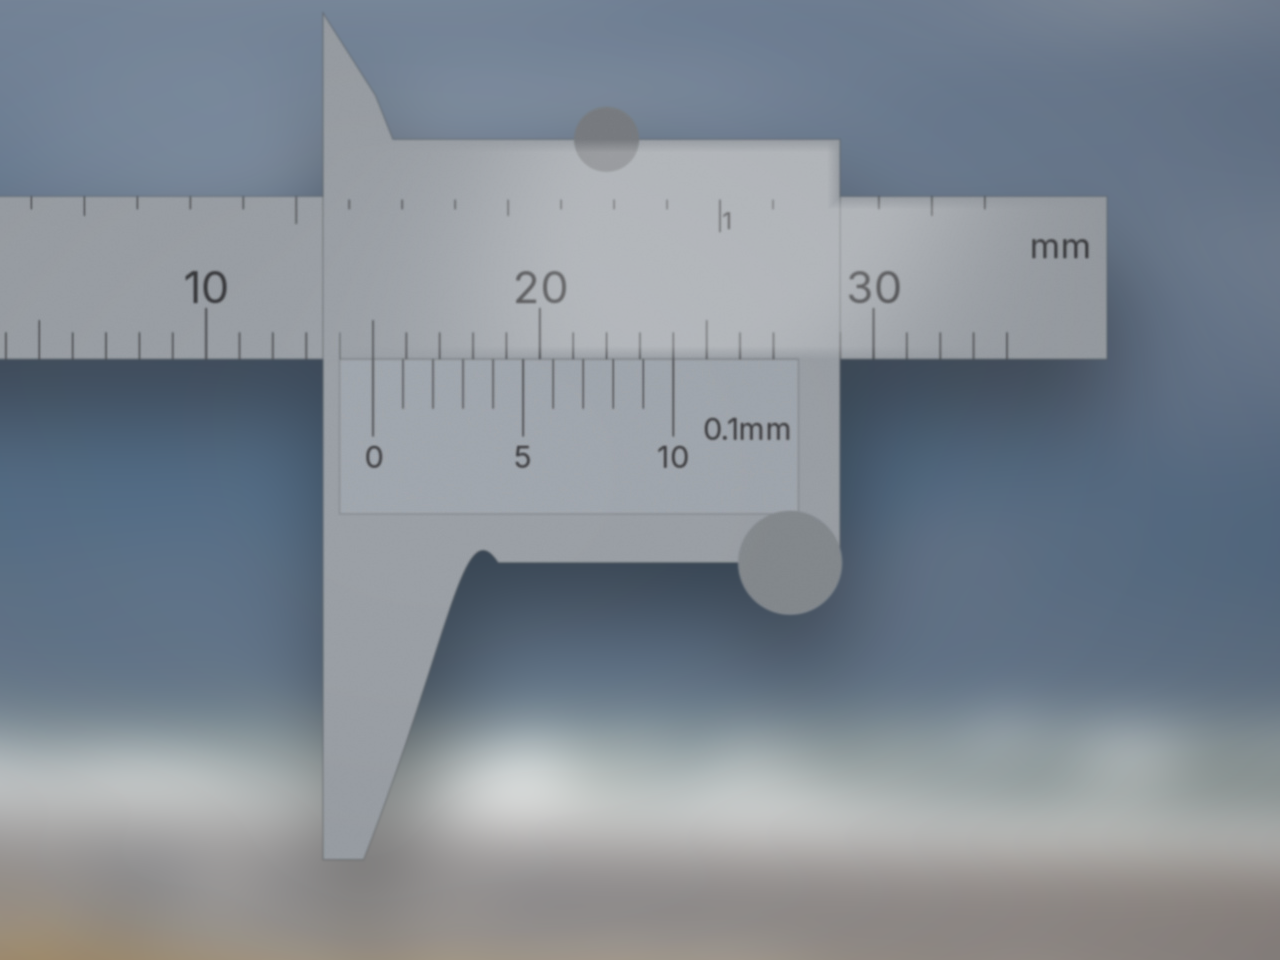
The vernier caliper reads mm 15.0
